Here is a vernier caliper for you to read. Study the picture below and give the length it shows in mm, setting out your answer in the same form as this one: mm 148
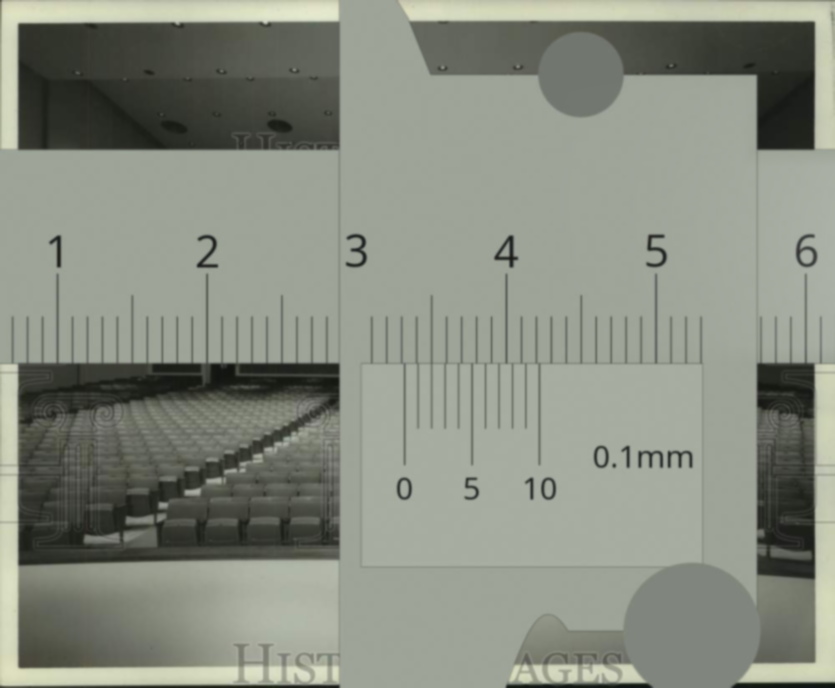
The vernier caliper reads mm 33.2
